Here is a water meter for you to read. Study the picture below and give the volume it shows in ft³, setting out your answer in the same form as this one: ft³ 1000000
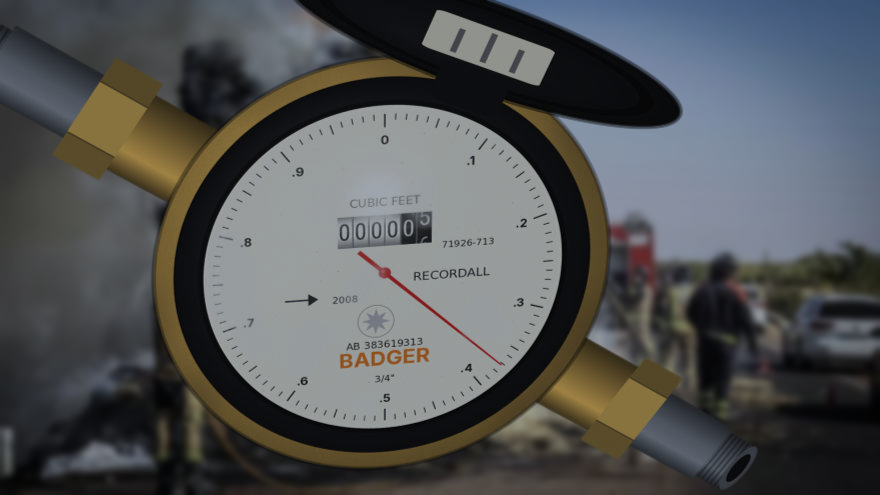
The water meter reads ft³ 5.37
